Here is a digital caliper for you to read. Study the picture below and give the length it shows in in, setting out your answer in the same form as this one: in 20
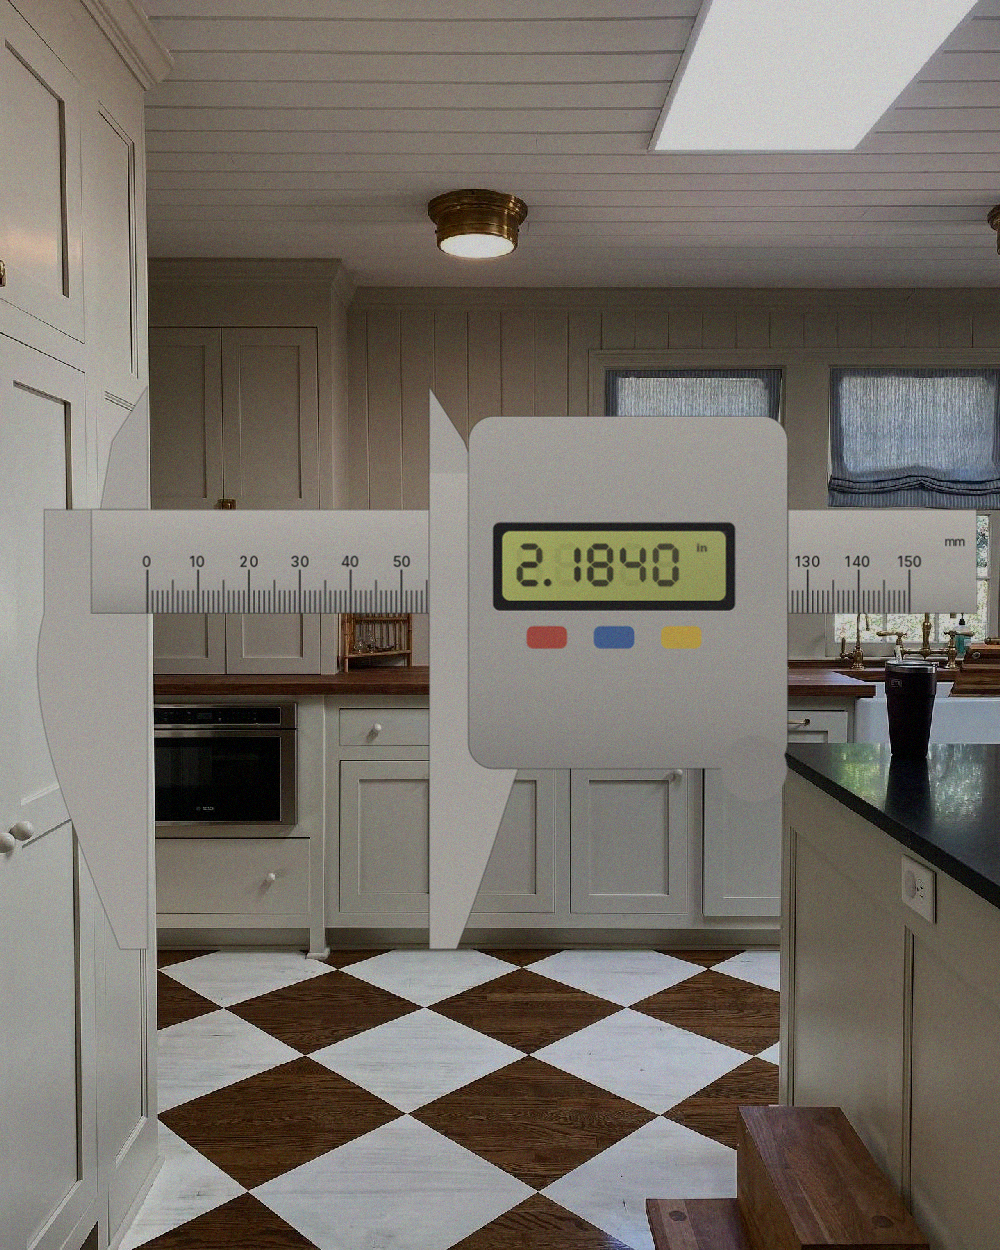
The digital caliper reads in 2.1840
